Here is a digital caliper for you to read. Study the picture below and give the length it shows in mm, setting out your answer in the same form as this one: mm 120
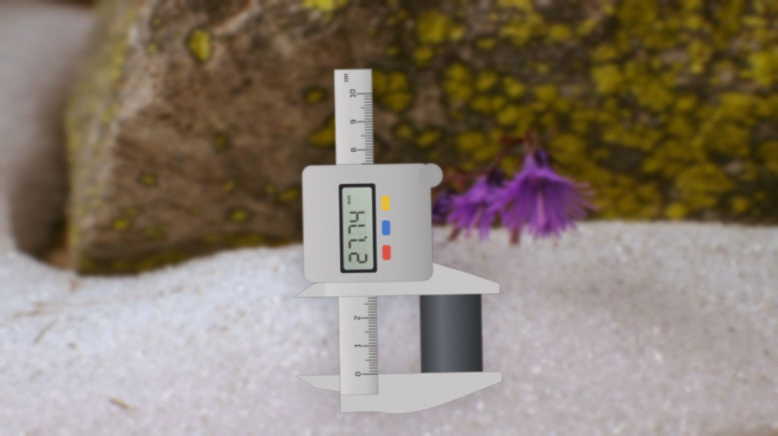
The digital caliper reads mm 27.74
